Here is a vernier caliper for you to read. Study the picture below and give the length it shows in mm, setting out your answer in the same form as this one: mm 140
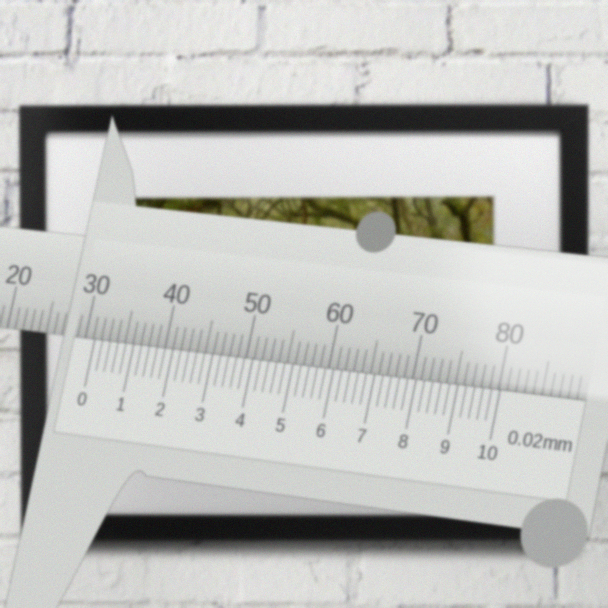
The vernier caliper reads mm 31.2
